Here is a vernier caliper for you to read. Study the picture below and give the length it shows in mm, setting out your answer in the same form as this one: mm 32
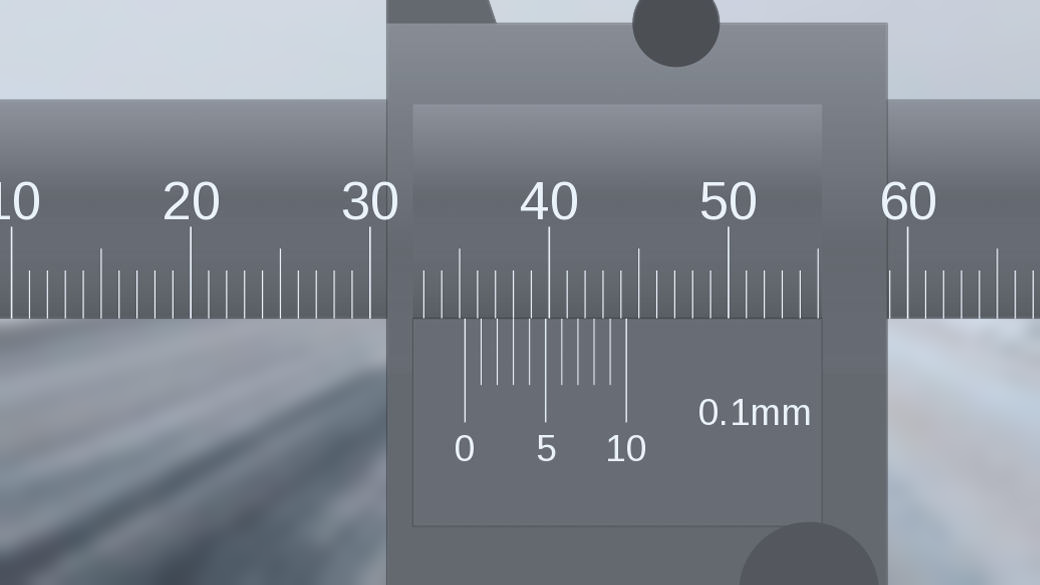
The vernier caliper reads mm 35.3
